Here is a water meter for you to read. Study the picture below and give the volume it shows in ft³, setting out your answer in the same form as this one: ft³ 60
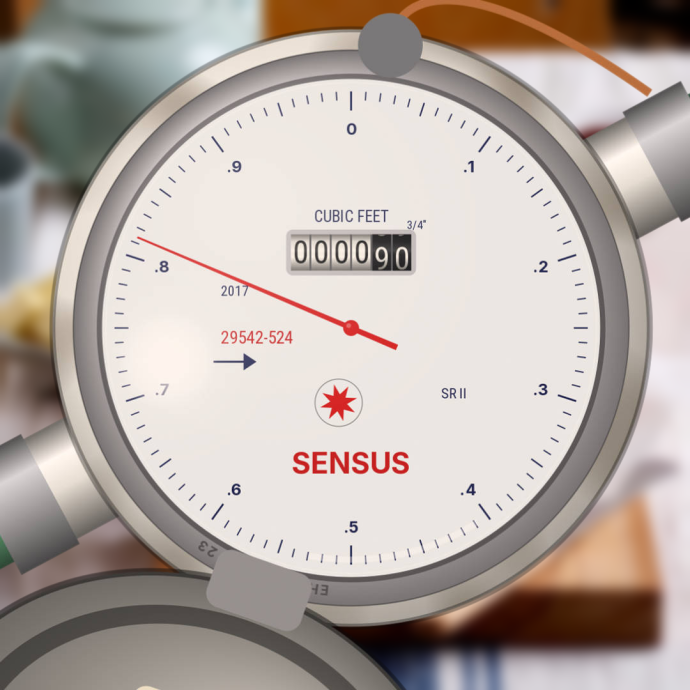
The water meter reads ft³ 89.81
